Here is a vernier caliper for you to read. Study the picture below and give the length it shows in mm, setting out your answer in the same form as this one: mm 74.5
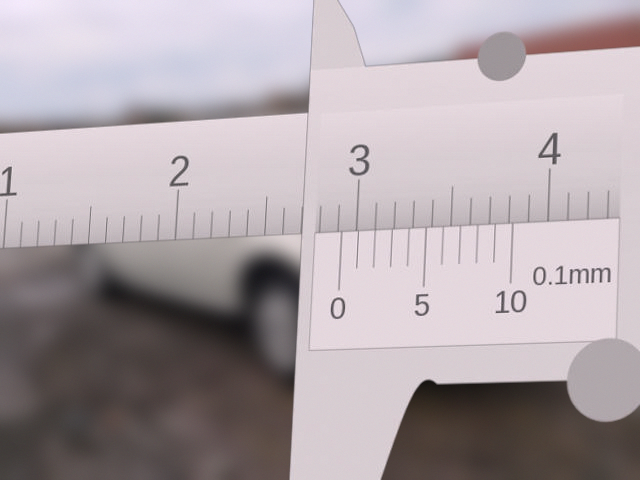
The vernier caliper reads mm 29.2
